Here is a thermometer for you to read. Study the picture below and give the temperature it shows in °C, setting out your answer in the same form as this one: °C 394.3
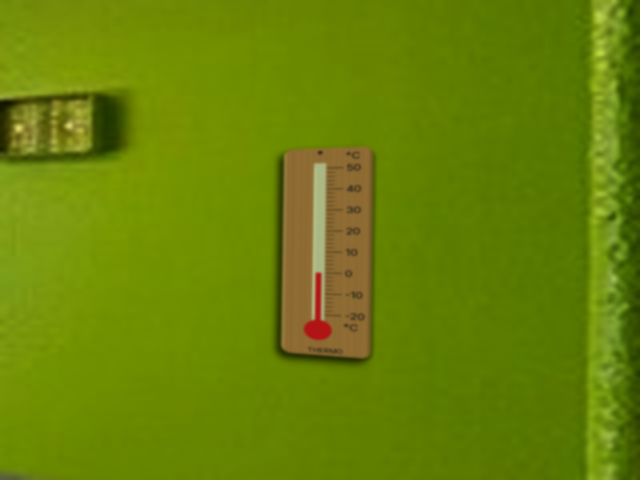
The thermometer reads °C 0
